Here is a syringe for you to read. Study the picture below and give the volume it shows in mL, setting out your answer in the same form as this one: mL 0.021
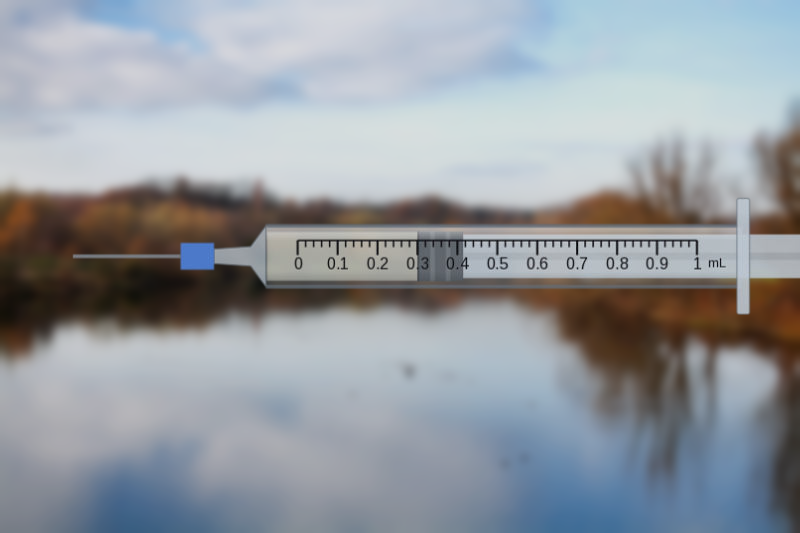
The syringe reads mL 0.3
